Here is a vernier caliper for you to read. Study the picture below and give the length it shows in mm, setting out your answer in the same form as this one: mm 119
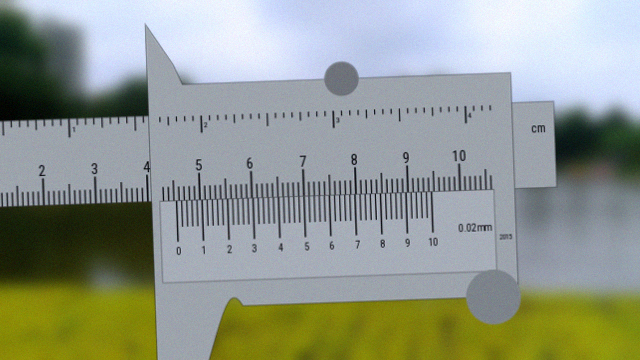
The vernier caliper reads mm 45.5
